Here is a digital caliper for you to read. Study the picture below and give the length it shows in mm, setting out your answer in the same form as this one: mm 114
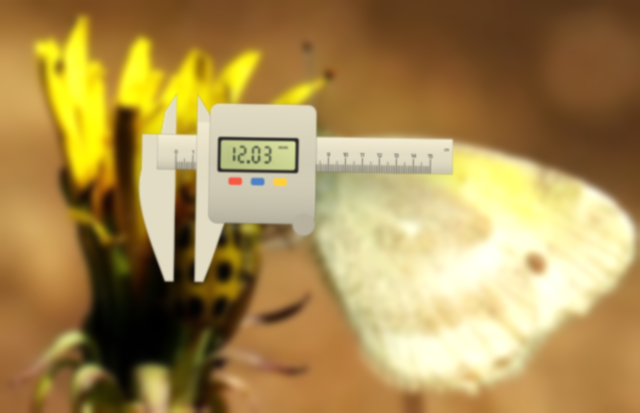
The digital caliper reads mm 12.03
